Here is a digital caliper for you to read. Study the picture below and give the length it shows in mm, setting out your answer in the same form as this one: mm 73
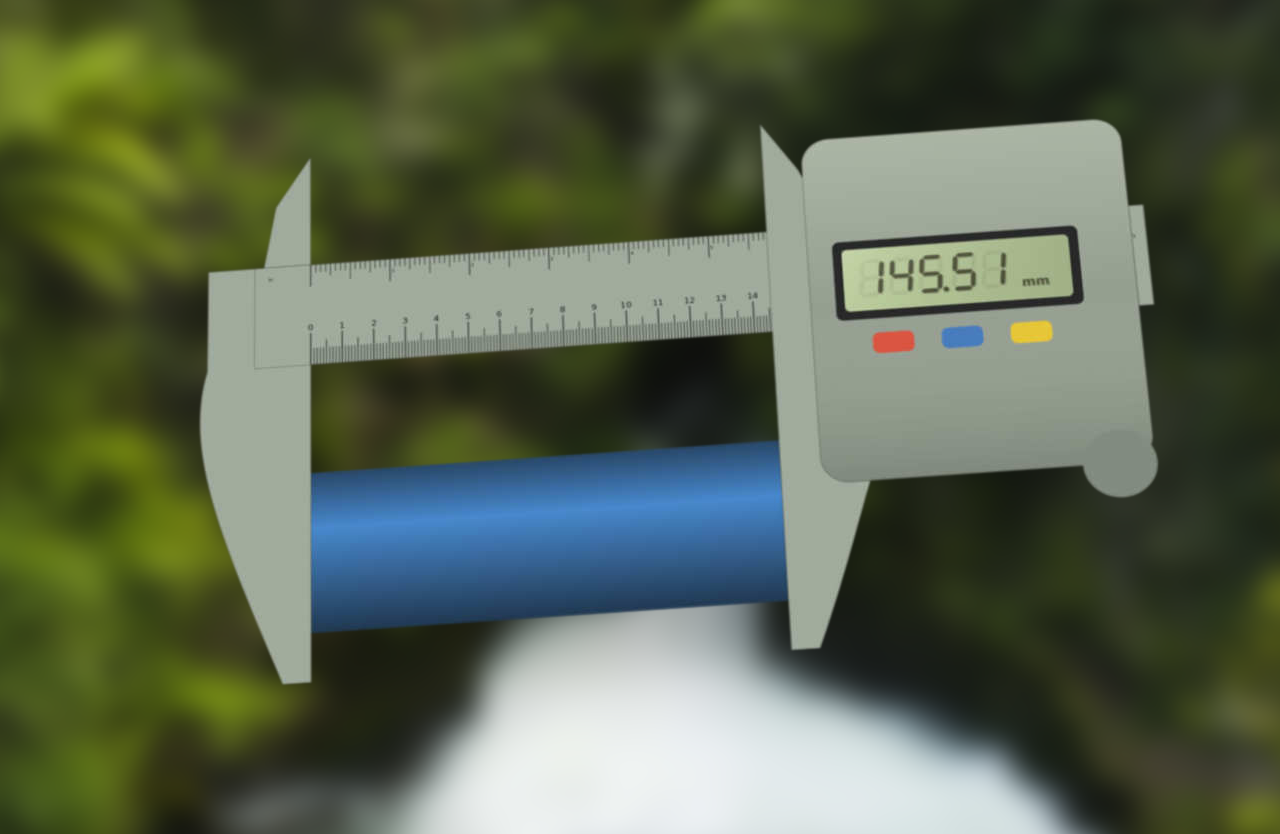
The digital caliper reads mm 145.51
